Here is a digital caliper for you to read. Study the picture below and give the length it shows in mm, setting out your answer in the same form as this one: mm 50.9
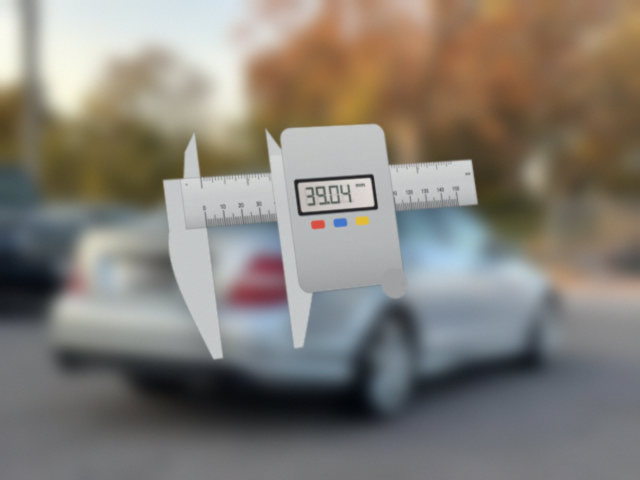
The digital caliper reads mm 39.04
